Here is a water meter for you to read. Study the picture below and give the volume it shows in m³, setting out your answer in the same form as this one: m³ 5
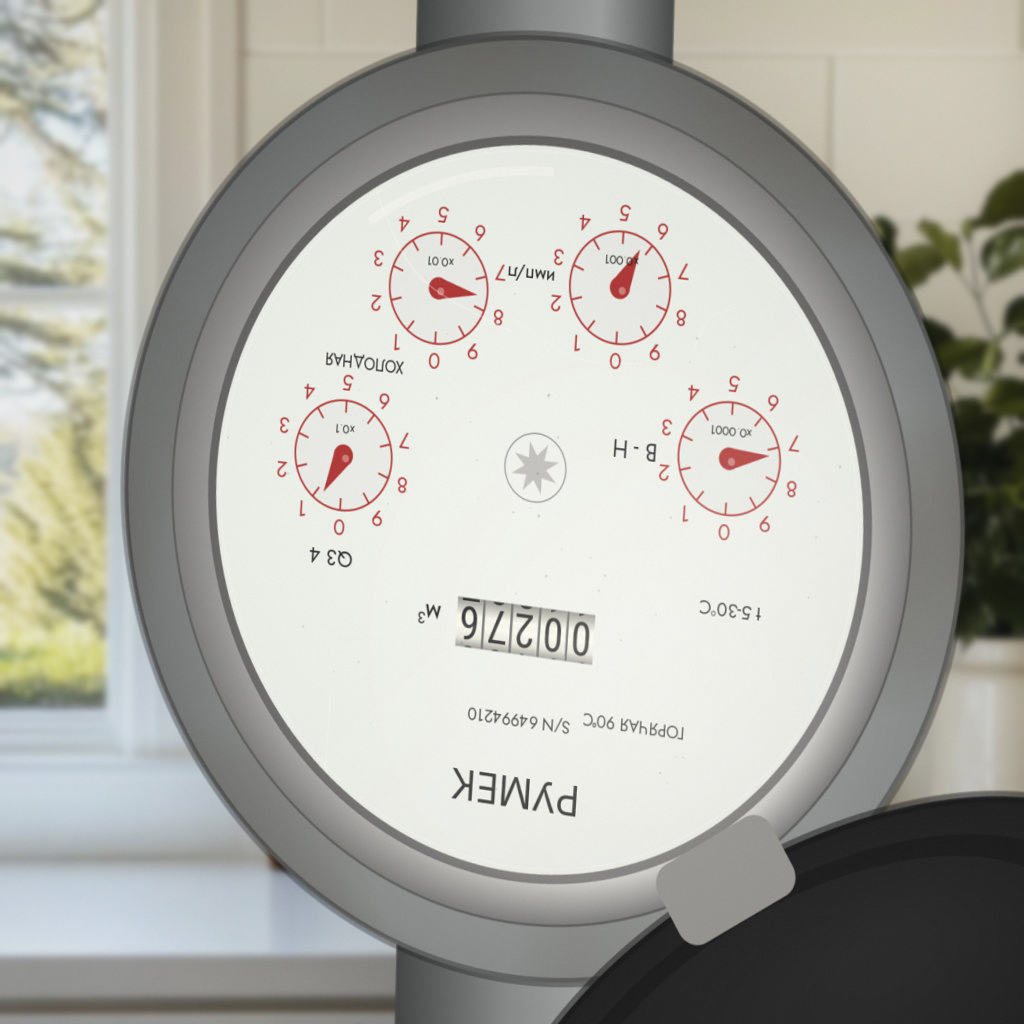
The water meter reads m³ 276.0757
